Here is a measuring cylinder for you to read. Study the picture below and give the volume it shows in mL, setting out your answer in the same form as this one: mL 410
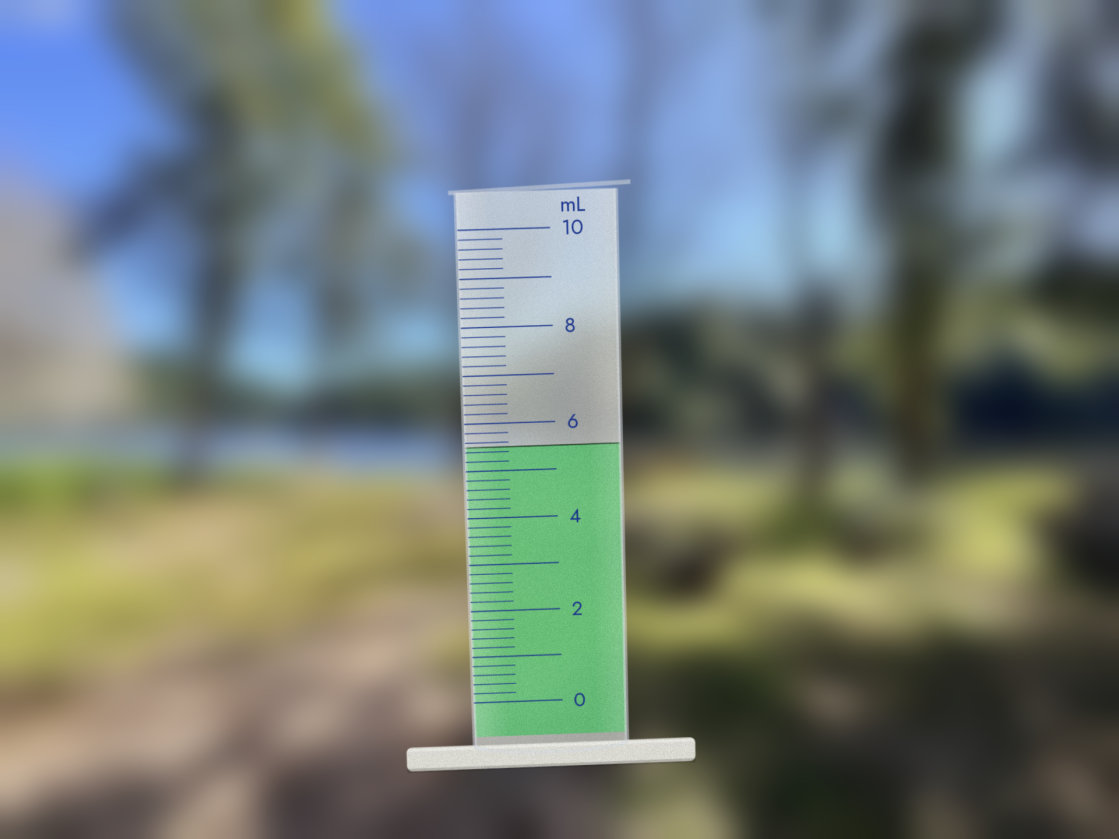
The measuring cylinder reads mL 5.5
